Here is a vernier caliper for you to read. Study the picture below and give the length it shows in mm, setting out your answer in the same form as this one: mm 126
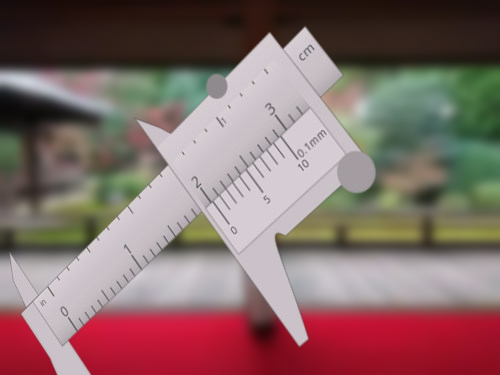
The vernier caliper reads mm 20.2
